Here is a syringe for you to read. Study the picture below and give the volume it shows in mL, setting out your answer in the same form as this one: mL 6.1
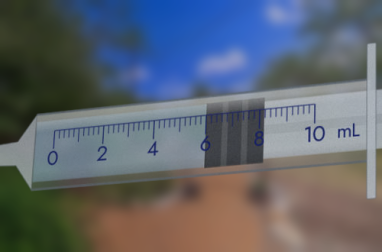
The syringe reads mL 6
